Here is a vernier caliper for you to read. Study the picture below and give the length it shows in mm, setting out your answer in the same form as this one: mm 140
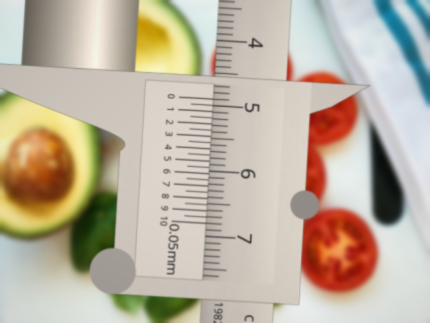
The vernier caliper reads mm 49.0
